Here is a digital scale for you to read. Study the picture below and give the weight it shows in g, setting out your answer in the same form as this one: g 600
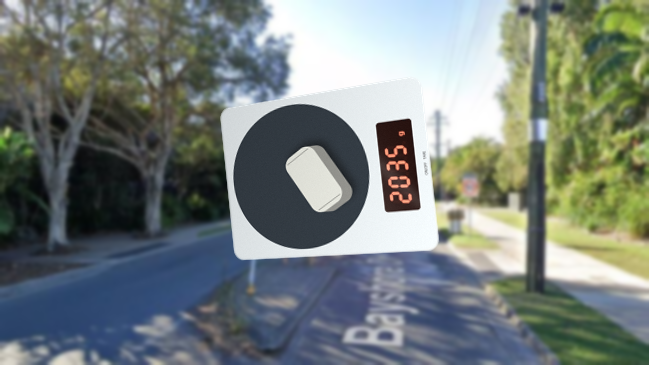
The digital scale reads g 2035
